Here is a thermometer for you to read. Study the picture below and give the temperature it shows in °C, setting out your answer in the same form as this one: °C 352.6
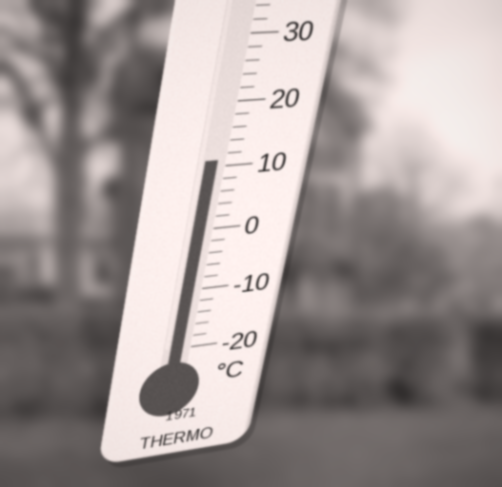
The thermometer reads °C 11
